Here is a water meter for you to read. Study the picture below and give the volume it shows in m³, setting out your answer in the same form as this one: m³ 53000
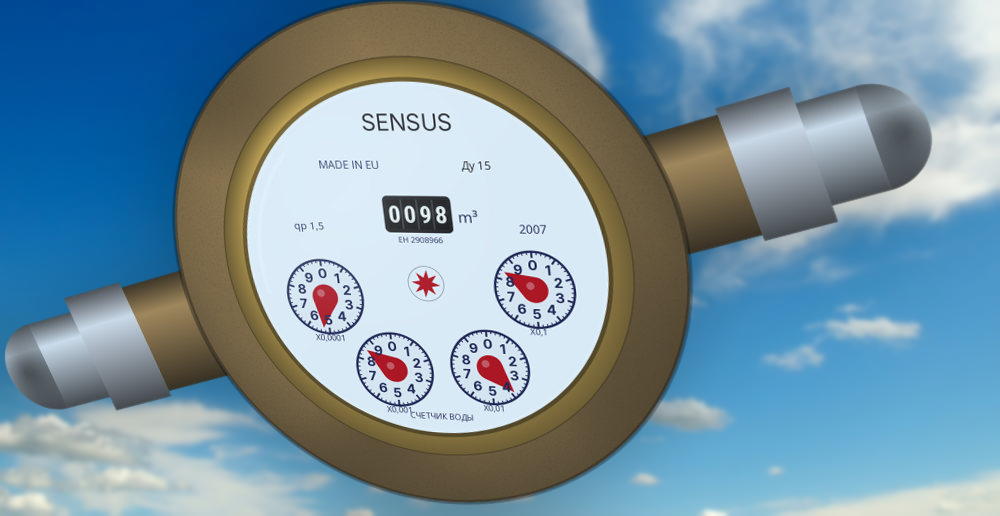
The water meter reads m³ 98.8385
